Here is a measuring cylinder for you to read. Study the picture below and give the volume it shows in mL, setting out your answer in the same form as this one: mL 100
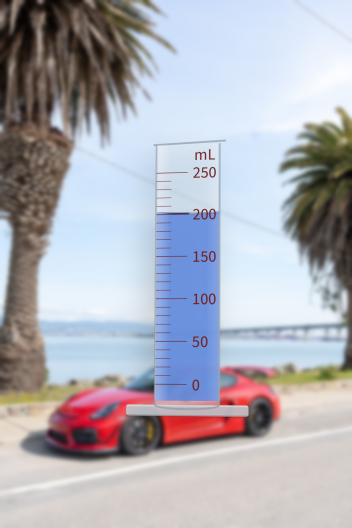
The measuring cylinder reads mL 200
